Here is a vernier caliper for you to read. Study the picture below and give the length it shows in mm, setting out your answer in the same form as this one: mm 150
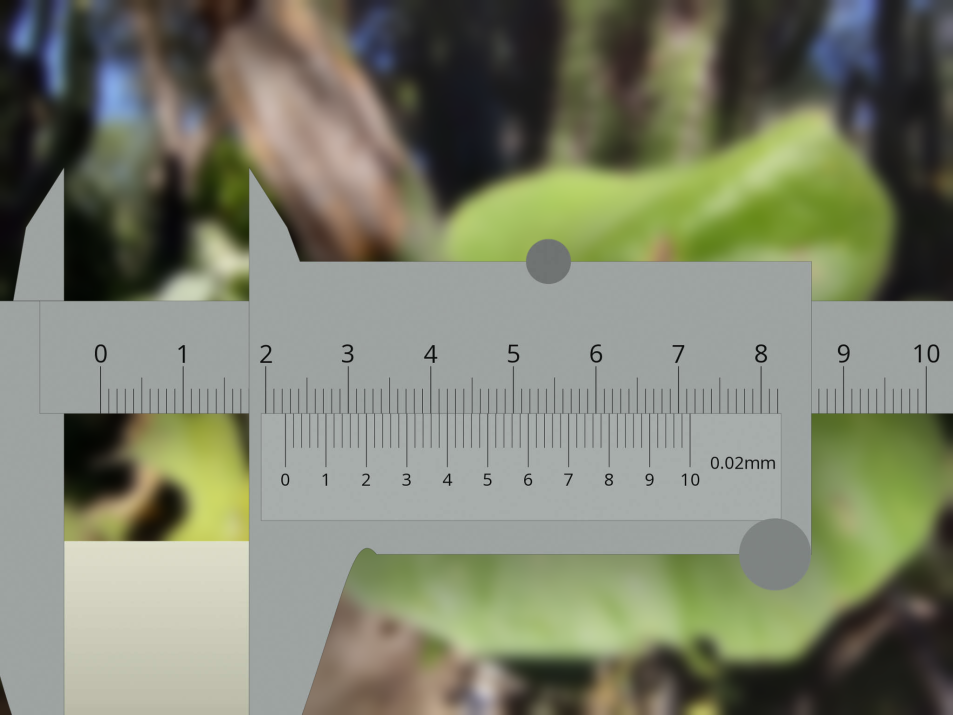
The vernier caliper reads mm 22.4
